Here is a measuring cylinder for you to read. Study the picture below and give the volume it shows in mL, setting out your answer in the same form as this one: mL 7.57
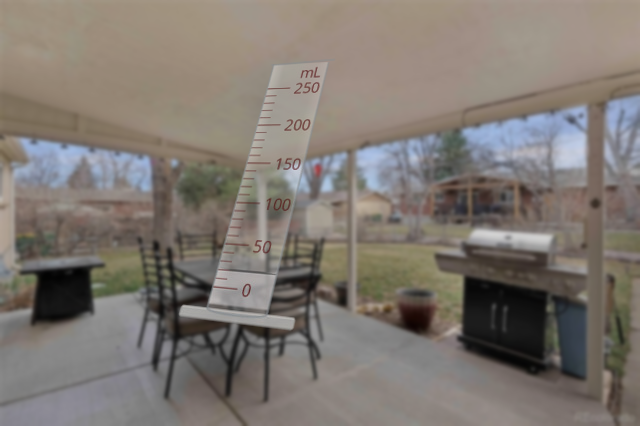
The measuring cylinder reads mL 20
